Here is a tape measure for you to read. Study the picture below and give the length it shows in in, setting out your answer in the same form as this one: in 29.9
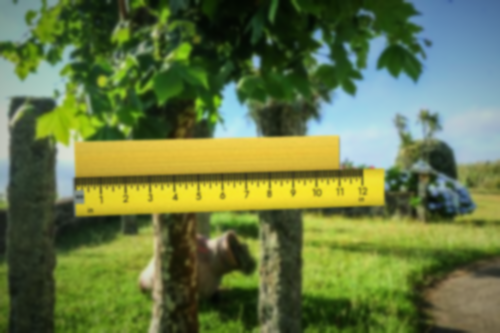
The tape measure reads in 11
